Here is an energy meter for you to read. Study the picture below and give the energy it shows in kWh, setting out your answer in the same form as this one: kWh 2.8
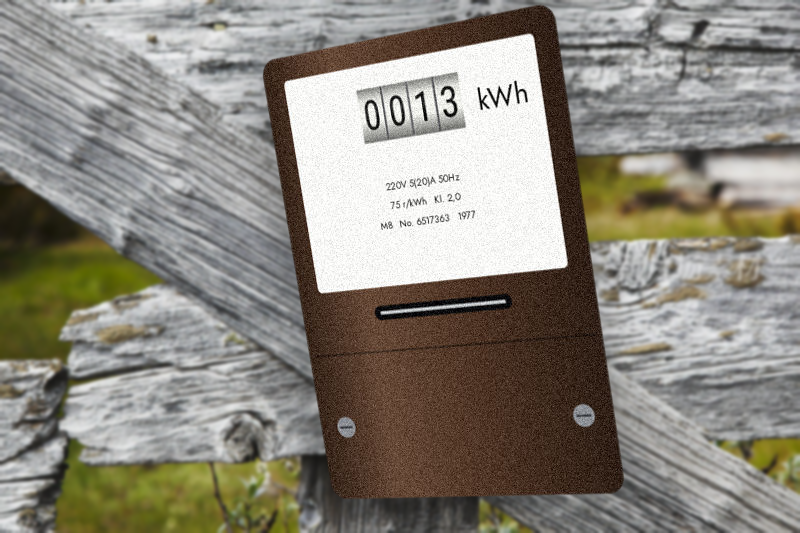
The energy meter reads kWh 13
